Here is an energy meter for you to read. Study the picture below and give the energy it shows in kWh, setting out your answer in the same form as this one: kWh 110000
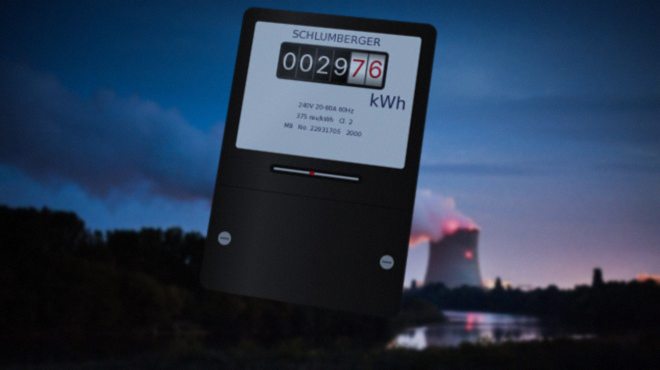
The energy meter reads kWh 29.76
